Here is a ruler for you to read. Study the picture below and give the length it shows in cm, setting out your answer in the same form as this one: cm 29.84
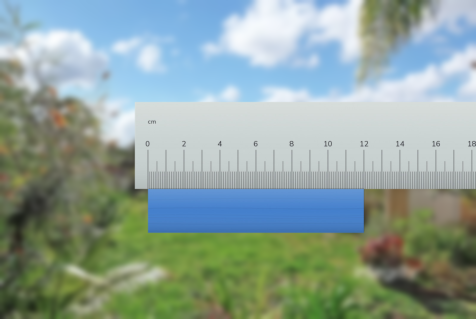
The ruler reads cm 12
